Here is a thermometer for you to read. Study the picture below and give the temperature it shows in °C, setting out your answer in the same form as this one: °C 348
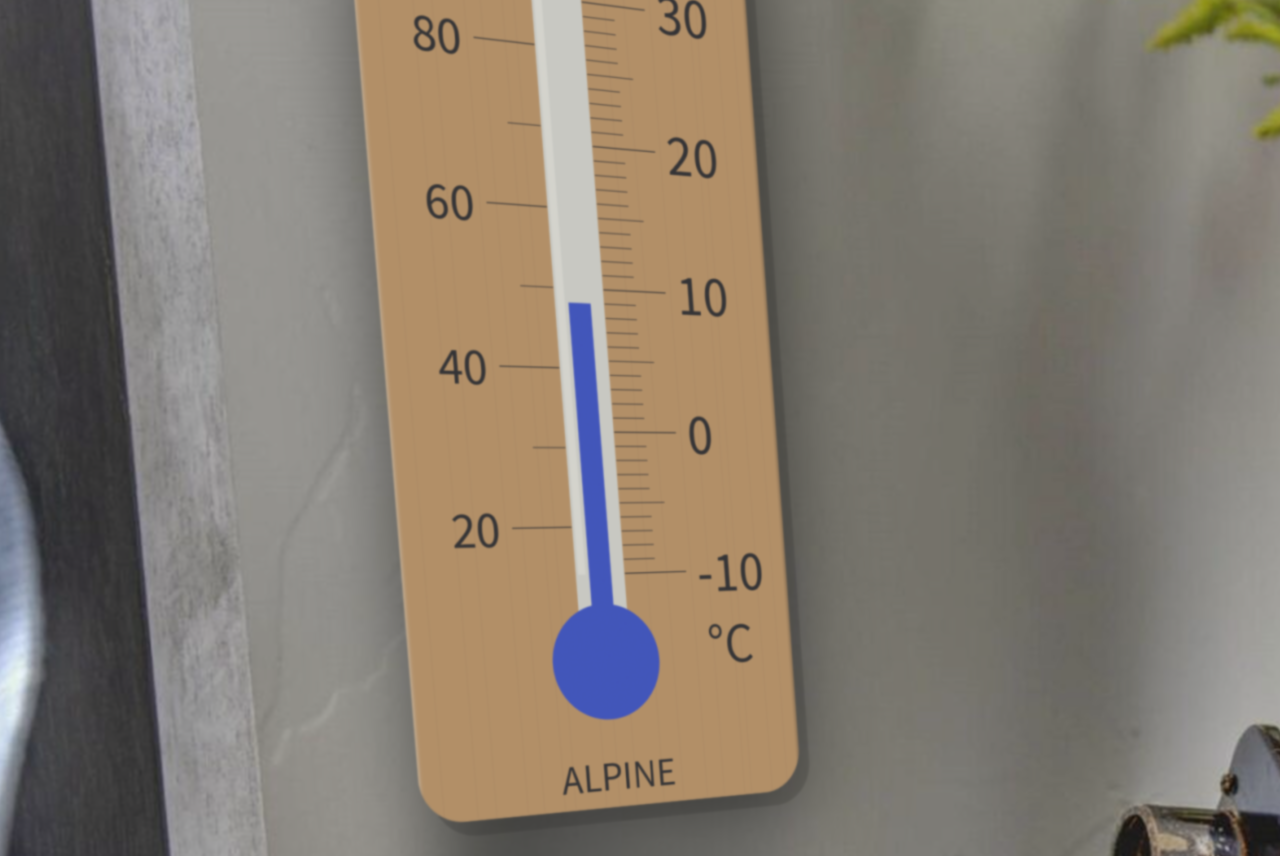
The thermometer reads °C 9
